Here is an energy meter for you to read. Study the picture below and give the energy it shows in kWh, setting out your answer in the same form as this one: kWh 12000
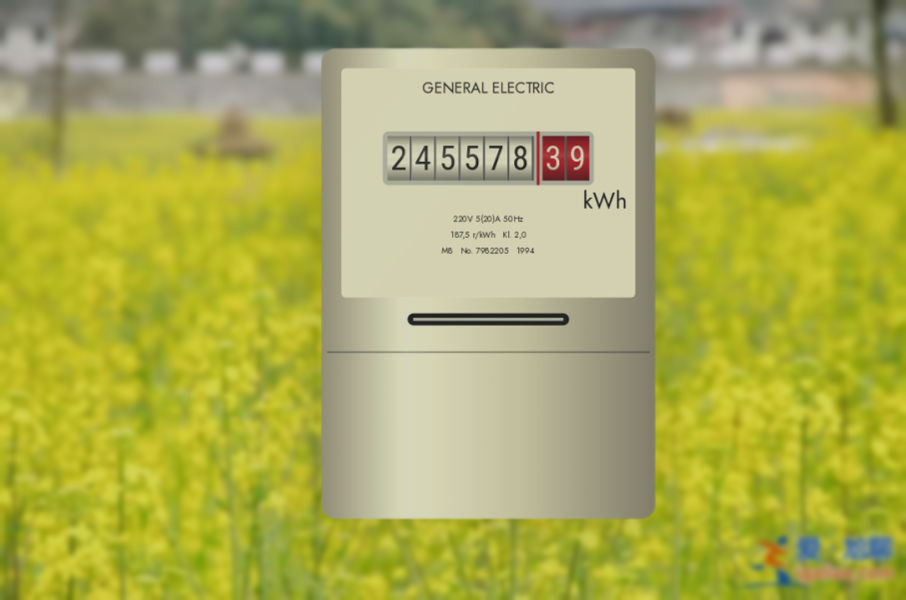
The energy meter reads kWh 245578.39
